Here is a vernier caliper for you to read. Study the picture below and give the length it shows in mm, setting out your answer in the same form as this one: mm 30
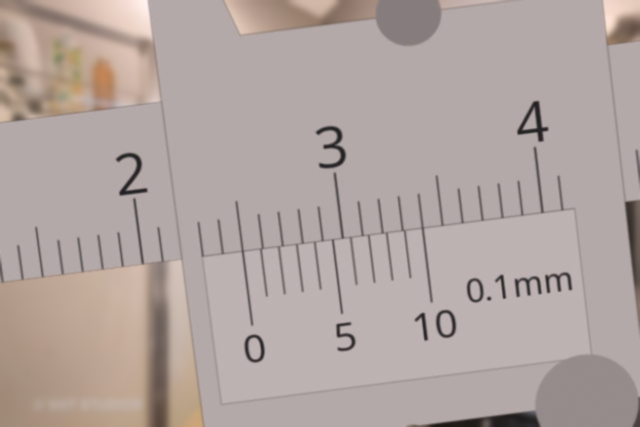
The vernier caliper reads mm 25.0
